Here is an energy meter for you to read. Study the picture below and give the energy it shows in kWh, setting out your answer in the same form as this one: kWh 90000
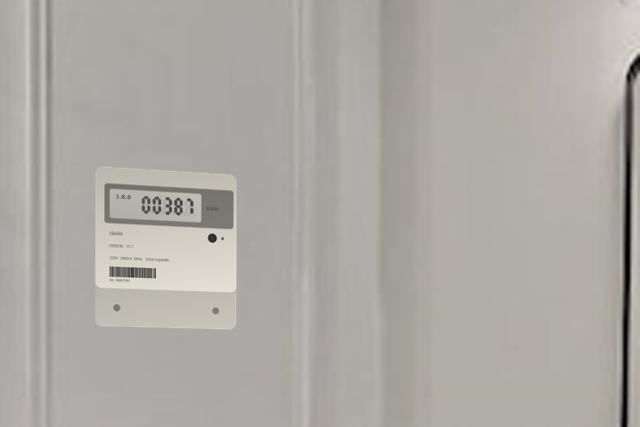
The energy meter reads kWh 387
